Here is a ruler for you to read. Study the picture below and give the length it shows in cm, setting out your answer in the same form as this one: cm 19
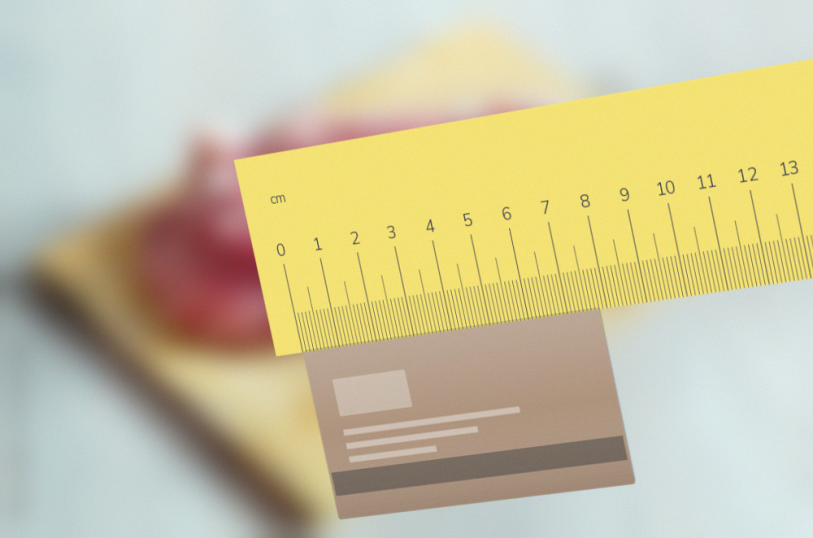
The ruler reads cm 7.8
